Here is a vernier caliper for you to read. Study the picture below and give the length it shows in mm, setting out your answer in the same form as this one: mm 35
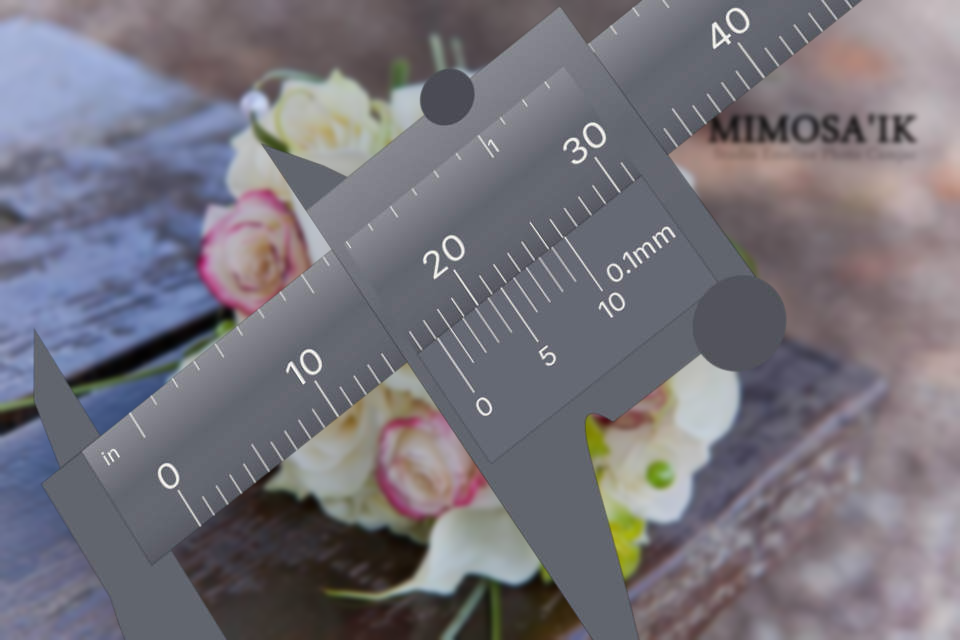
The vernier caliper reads mm 17.1
